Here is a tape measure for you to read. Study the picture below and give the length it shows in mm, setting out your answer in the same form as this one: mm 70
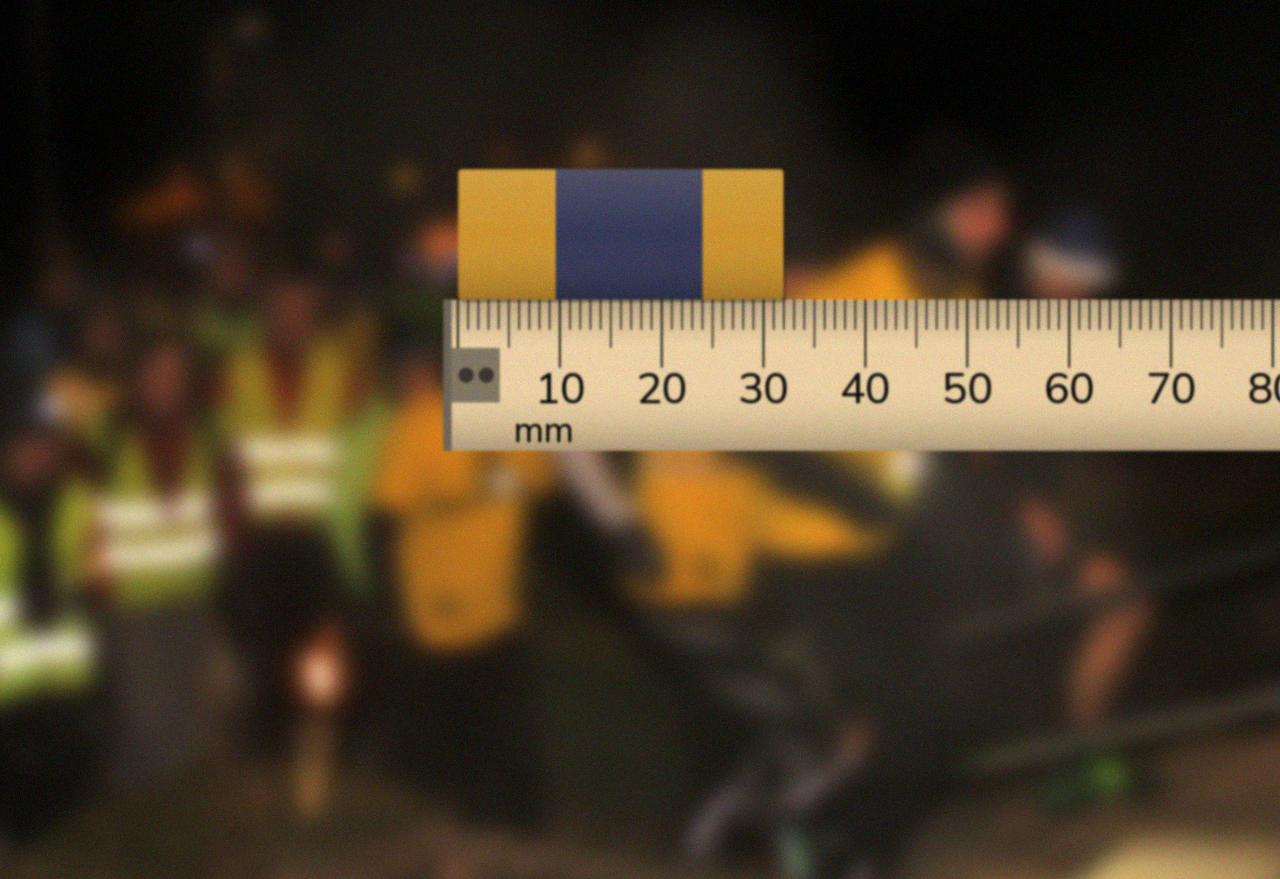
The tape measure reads mm 32
